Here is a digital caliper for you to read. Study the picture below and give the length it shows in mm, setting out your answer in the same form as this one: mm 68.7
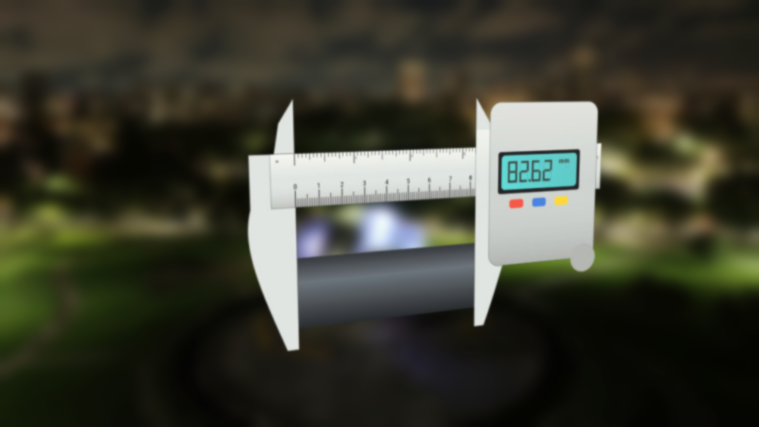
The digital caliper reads mm 82.62
